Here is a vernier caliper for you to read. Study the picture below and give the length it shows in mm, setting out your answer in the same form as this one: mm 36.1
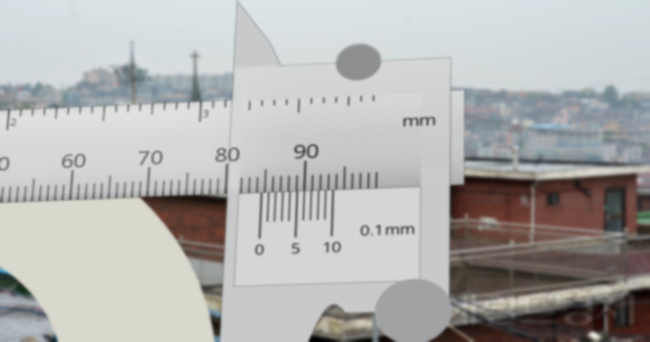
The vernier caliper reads mm 84.6
